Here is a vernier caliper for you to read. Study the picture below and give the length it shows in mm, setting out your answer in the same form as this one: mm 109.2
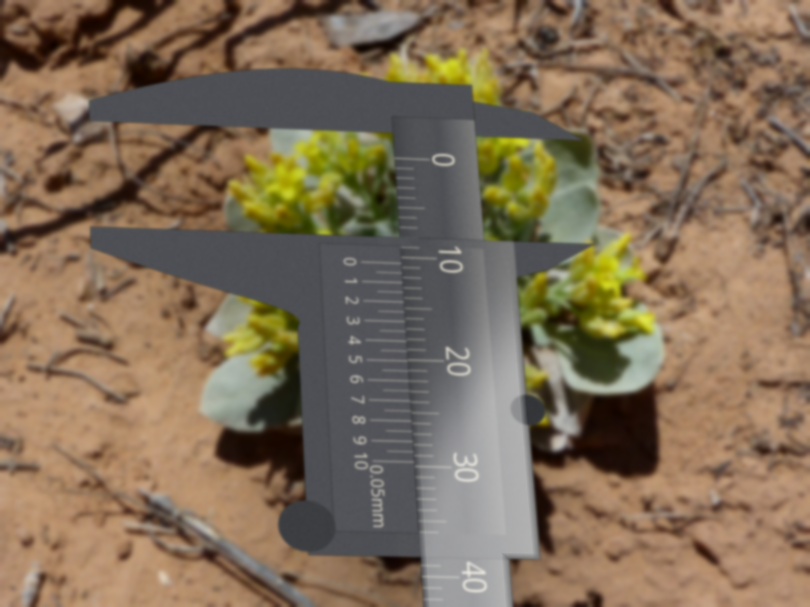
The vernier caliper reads mm 10.6
